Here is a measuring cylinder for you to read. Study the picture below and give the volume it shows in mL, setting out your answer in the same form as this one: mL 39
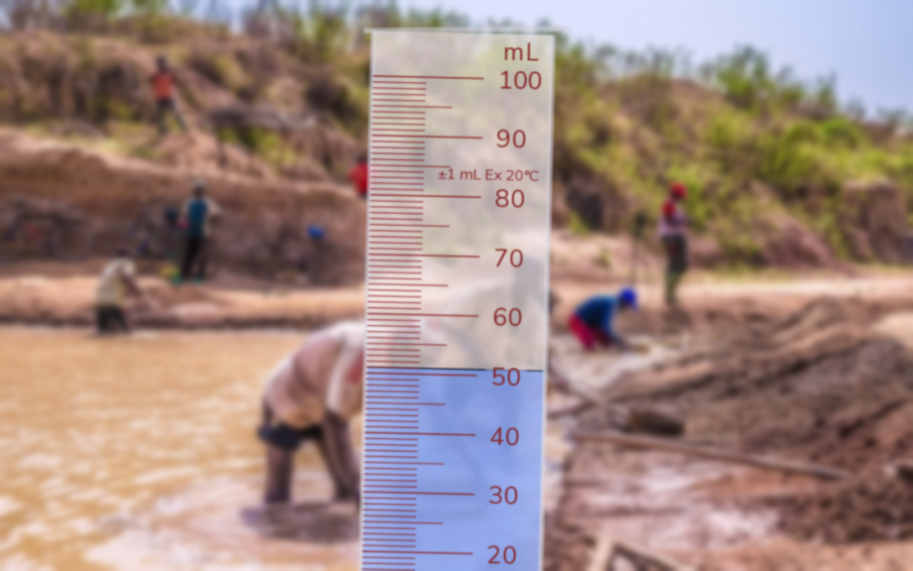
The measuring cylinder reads mL 51
